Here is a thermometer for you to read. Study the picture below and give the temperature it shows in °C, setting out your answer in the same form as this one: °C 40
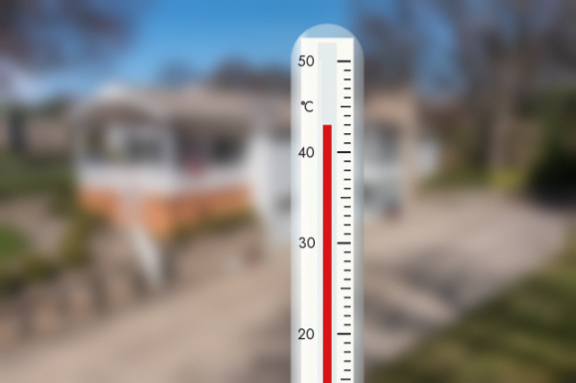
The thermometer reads °C 43
